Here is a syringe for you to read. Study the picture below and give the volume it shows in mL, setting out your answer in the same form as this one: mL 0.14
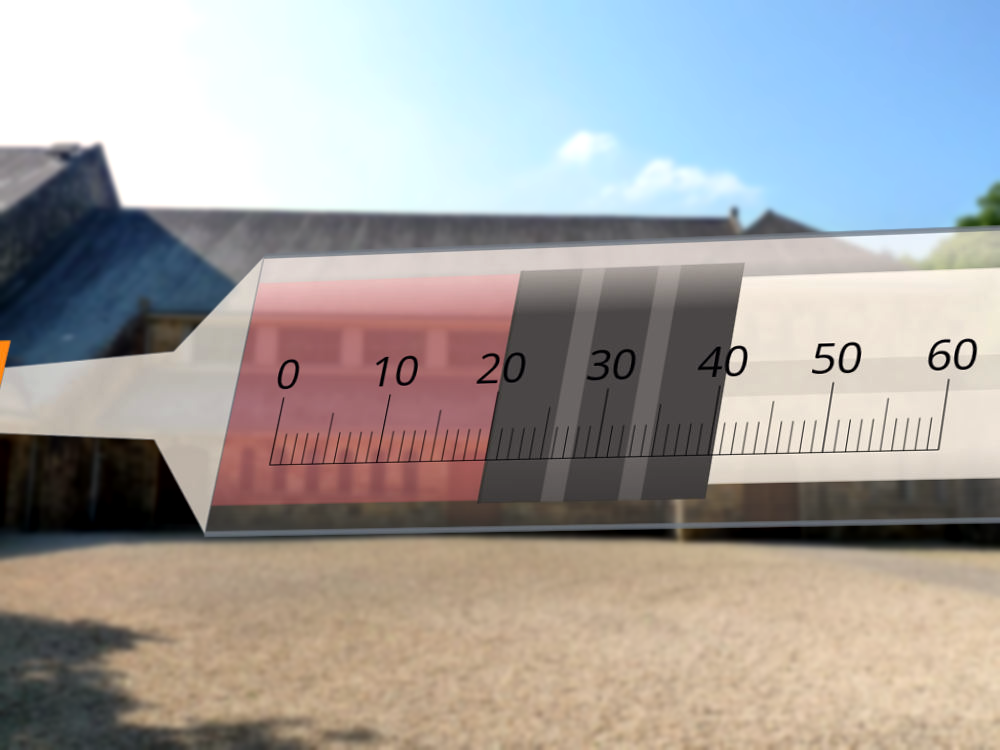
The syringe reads mL 20
